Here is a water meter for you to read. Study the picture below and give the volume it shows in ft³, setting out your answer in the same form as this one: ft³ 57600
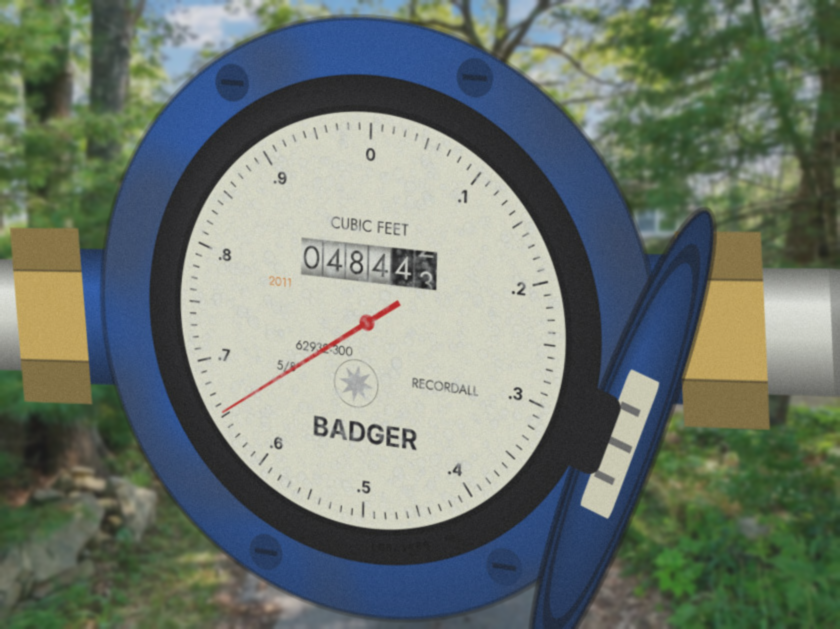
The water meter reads ft³ 48442.65
